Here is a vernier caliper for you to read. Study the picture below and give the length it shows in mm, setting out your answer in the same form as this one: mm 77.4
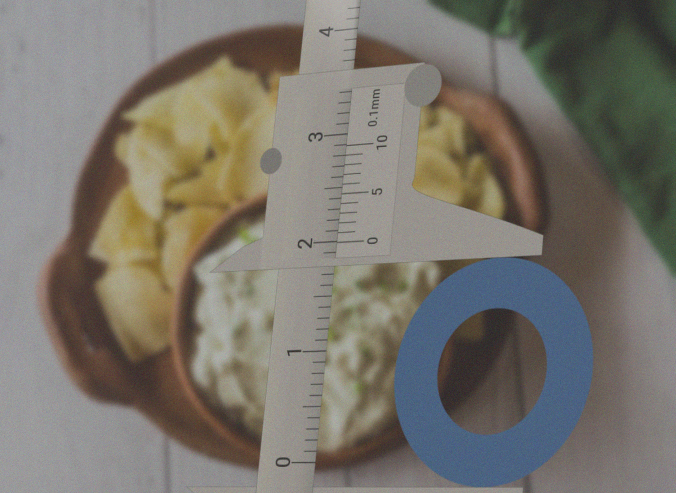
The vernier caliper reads mm 19.9
